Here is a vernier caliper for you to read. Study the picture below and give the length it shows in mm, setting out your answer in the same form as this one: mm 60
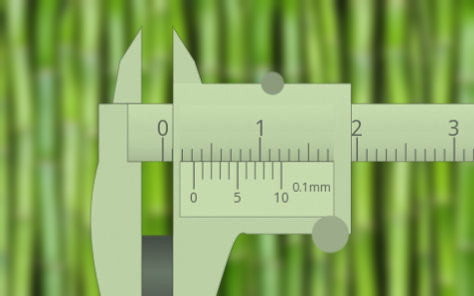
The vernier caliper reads mm 3.2
